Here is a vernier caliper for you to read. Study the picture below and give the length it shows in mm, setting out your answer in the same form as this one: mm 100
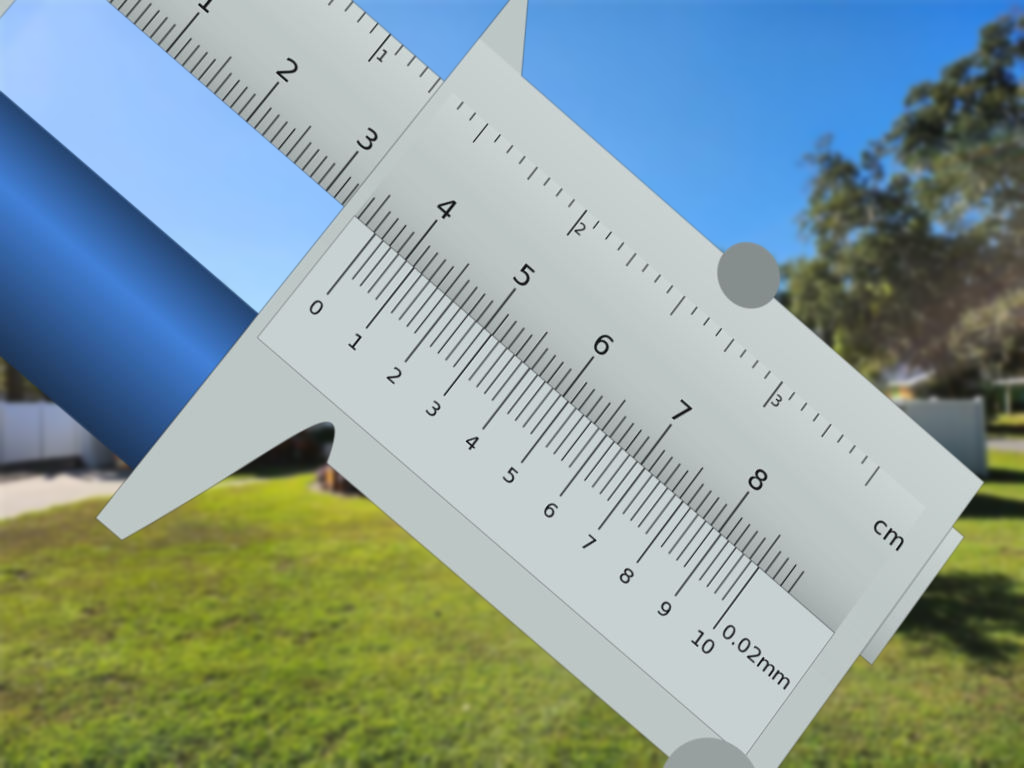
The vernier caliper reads mm 36.2
